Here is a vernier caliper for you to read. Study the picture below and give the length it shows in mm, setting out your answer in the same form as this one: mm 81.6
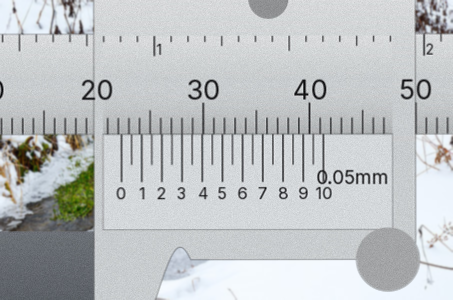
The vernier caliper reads mm 22.3
